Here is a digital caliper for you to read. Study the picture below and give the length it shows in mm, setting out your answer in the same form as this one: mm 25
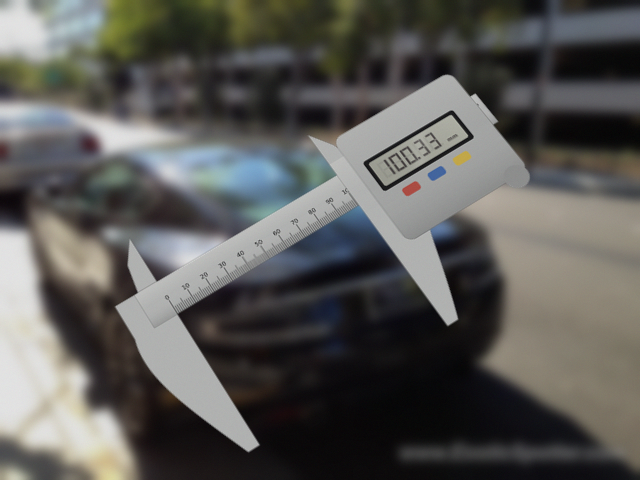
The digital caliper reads mm 100.33
